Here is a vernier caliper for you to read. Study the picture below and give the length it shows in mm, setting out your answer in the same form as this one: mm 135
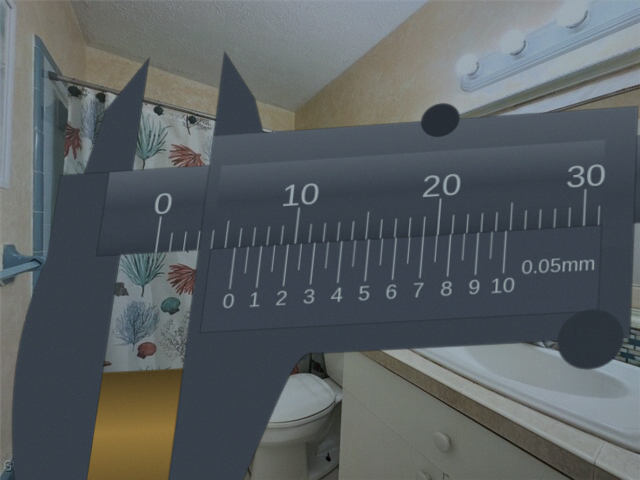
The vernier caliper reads mm 5.7
